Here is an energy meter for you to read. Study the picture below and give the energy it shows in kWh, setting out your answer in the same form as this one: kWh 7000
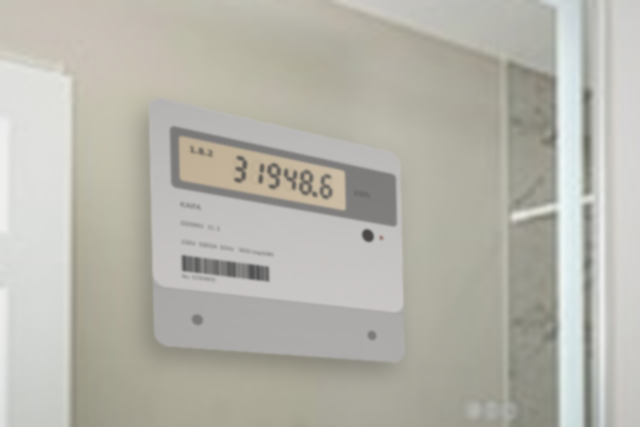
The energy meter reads kWh 31948.6
